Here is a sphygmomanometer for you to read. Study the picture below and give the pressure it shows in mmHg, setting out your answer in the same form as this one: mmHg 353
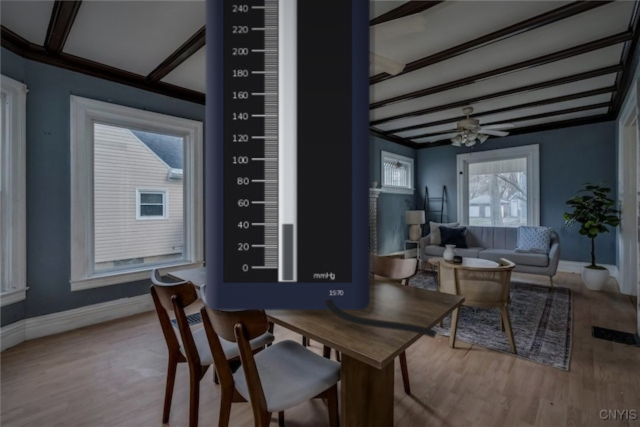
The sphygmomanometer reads mmHg 40
